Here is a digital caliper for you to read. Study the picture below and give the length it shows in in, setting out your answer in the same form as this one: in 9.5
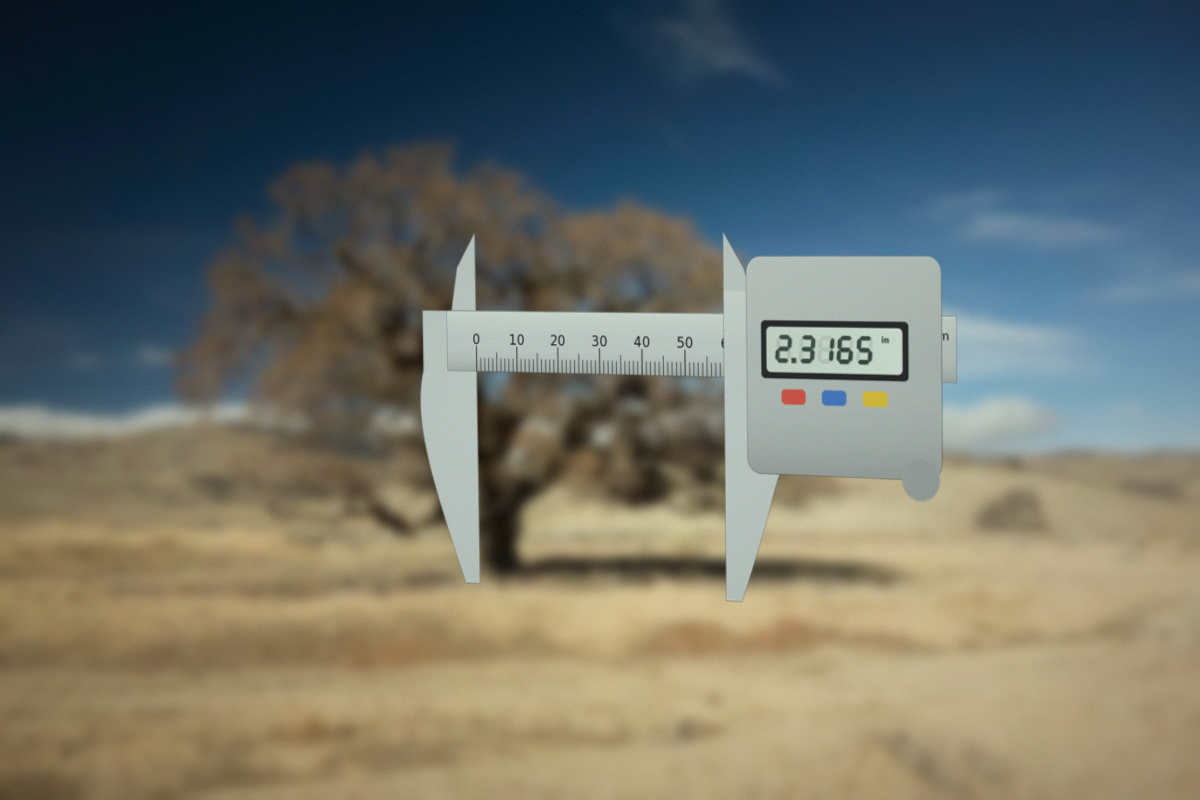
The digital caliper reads in 2.3165
